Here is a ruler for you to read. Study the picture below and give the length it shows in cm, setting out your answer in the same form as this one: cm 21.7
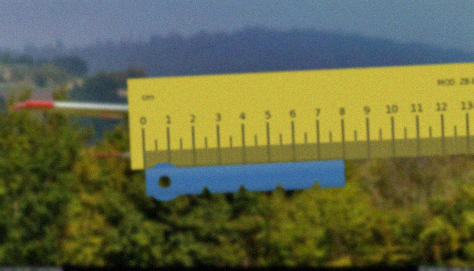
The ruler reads cm 8
